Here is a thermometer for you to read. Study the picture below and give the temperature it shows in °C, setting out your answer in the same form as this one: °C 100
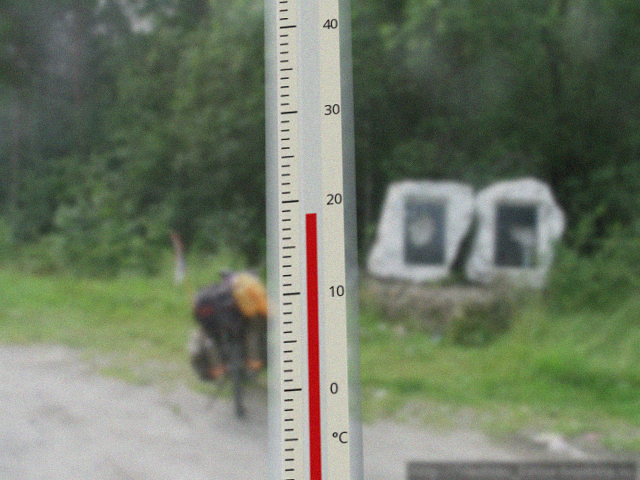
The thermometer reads °C 18.5
